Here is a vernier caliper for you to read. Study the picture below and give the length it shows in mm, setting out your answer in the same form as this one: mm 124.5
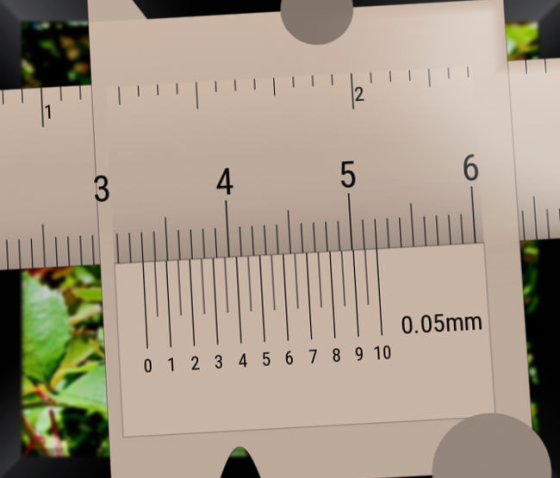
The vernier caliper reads mm 33.0
